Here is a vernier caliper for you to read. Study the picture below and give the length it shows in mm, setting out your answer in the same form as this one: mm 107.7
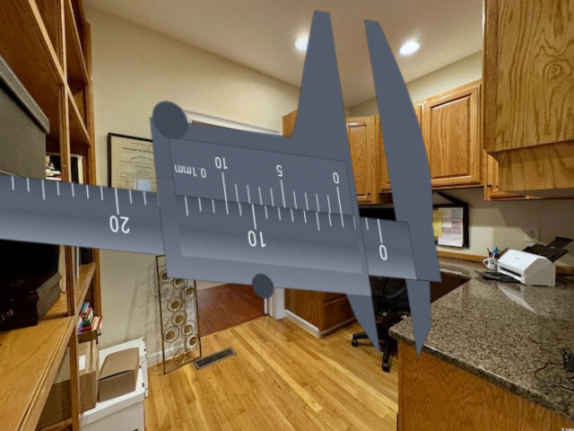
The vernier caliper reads mm 3.0
